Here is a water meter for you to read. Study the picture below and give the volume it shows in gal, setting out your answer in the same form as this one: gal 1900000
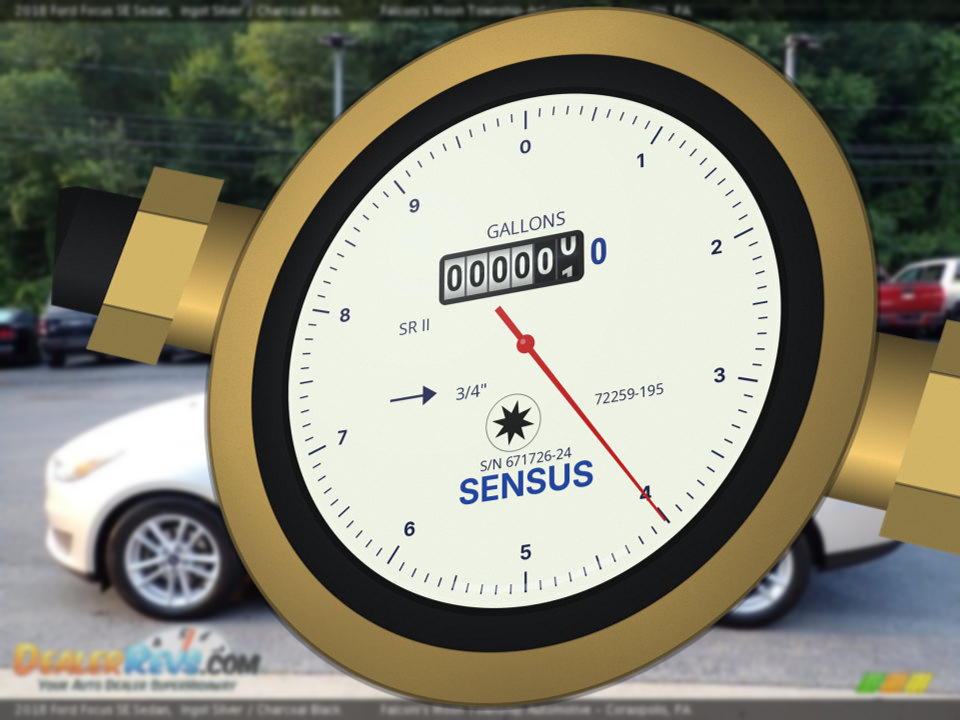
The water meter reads gal 4.0
